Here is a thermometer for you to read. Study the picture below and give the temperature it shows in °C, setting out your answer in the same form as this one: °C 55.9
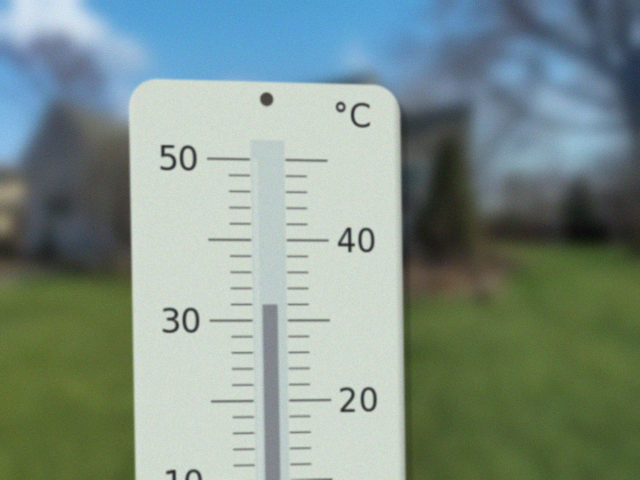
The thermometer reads °C 32
